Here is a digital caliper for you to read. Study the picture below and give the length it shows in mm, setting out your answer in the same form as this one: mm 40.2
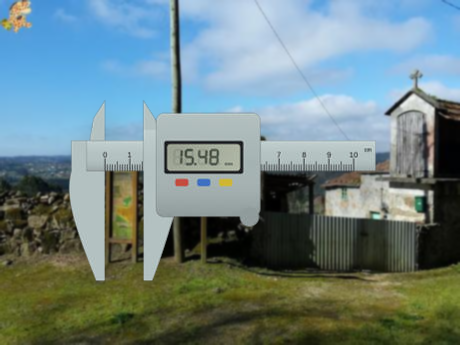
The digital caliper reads mm 15.48
